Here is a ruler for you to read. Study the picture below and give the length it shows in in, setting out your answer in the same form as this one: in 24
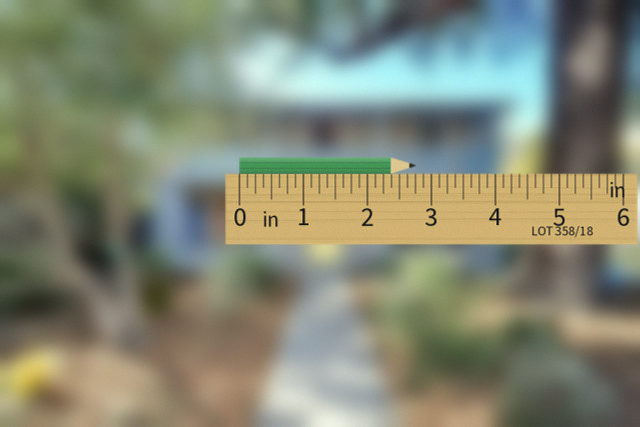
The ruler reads in 2.75
